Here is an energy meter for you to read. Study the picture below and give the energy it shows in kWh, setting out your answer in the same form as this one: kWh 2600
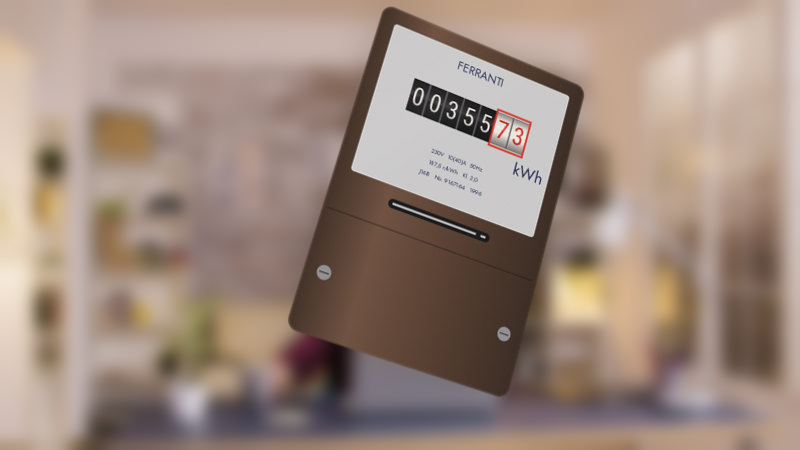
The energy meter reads kWh 355.73
